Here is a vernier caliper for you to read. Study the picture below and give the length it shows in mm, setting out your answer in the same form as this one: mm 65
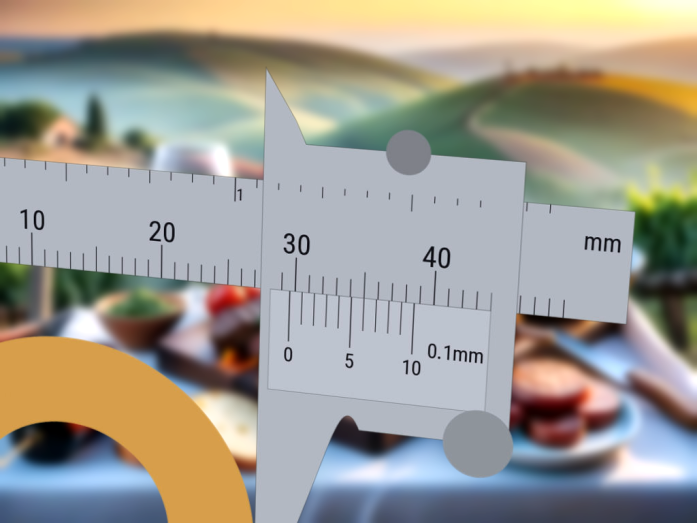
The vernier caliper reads mm 29.6
